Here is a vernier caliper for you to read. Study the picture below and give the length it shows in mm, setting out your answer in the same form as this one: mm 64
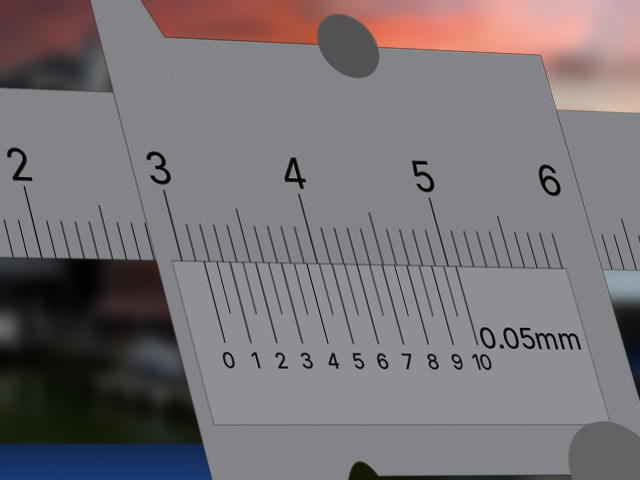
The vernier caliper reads mm 31.6
